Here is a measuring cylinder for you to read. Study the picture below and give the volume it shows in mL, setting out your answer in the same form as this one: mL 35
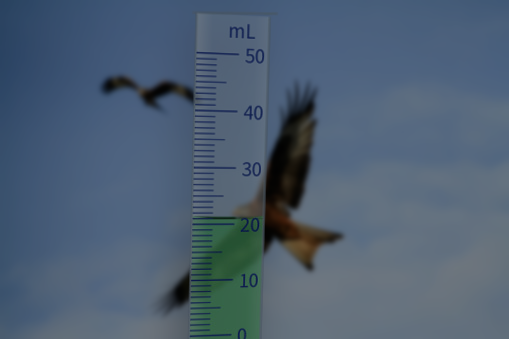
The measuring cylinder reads mL 21
